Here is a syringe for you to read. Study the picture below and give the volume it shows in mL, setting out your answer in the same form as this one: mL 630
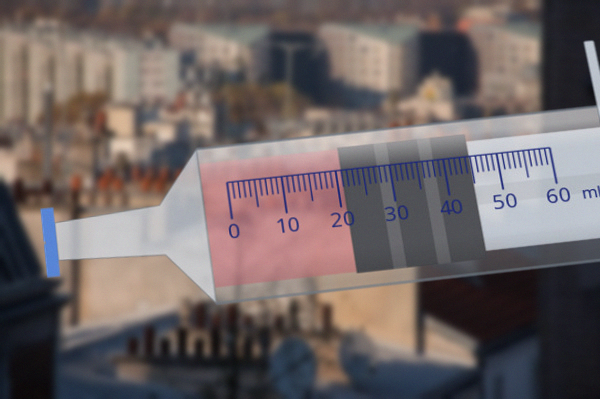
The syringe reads mL 21
